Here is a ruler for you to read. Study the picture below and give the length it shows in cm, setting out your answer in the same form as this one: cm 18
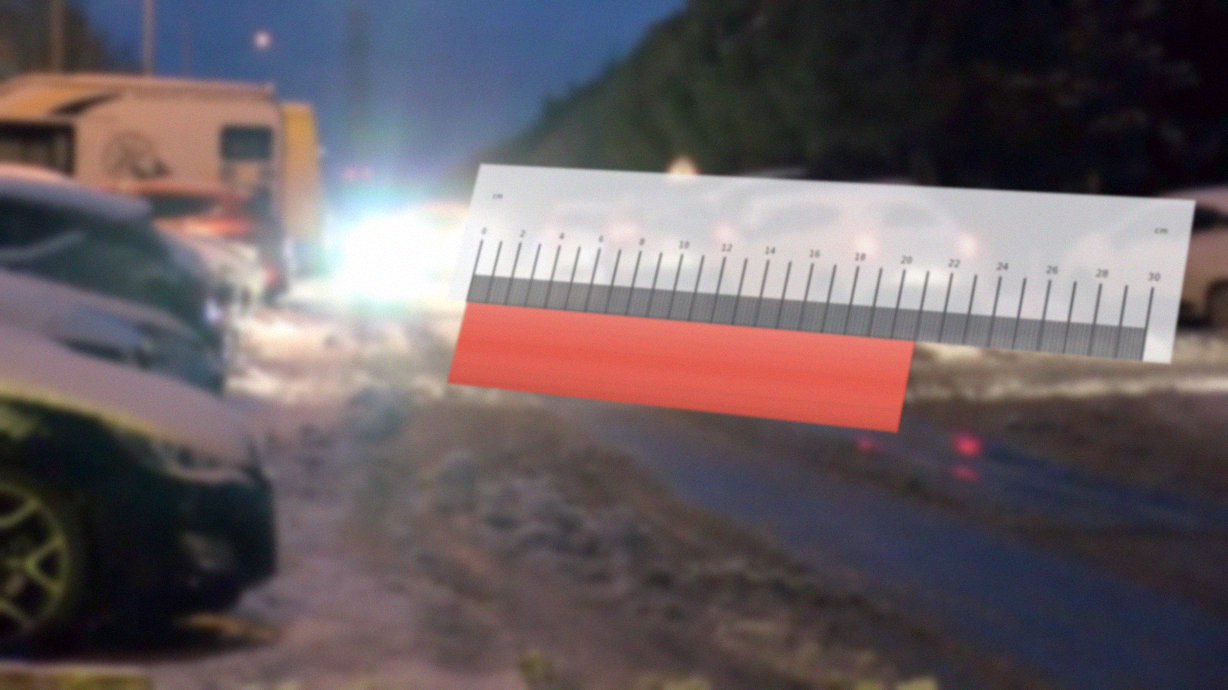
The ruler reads cm 21
